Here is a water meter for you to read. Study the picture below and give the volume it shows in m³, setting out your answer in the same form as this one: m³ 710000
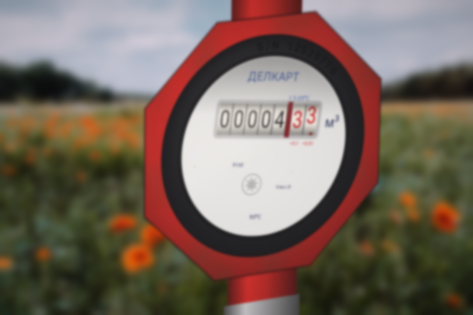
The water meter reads m³ 4.33
